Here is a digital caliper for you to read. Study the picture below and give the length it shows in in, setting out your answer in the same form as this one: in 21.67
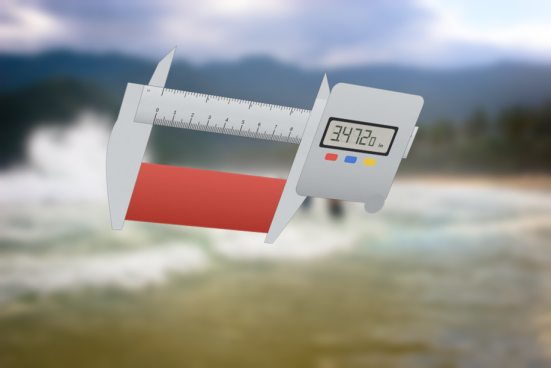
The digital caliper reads in 3.4720
